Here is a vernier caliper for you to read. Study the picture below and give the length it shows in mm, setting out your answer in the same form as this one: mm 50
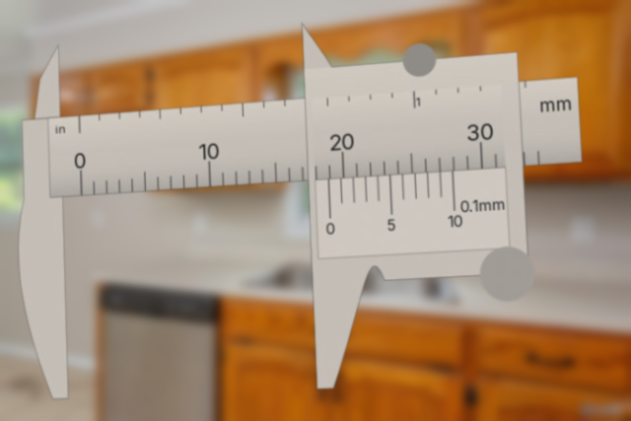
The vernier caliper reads mm 18.9
